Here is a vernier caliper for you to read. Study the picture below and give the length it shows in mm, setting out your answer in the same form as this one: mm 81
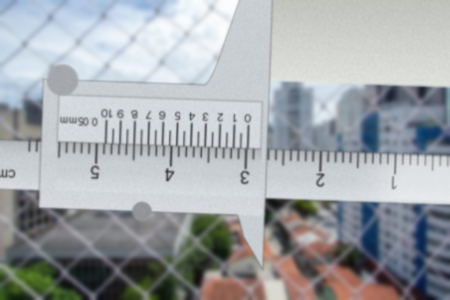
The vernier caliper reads mm 29.8
